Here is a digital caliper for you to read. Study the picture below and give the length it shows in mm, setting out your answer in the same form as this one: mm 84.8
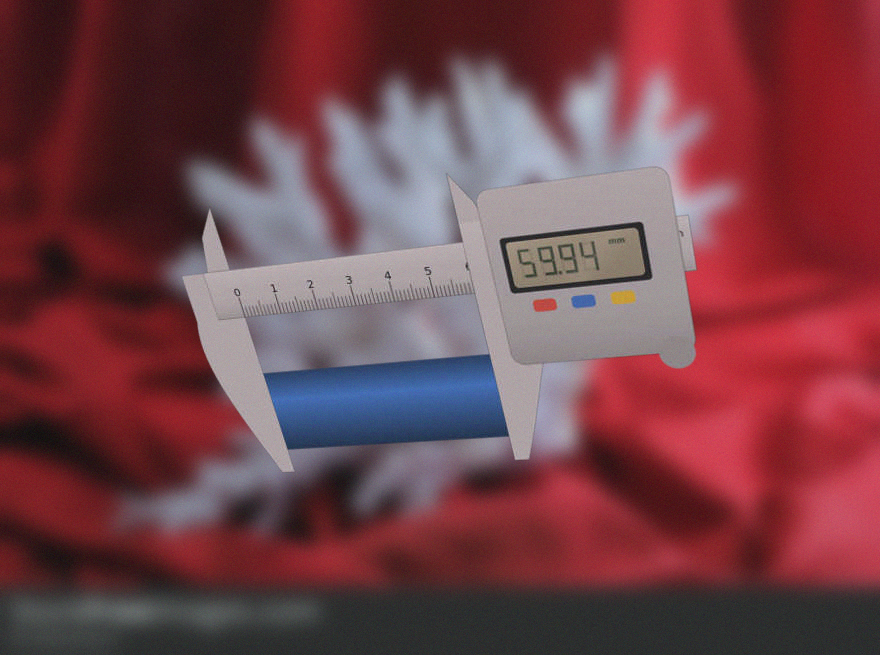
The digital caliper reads mm 59.94
